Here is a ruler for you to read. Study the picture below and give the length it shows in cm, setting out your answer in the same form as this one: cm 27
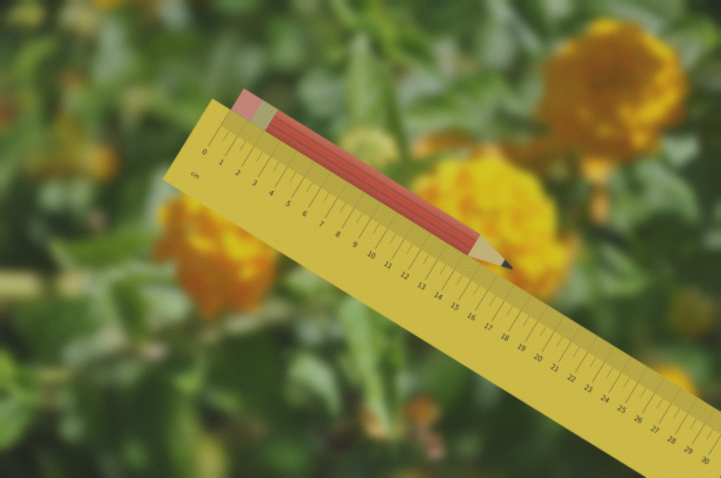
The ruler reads cm 16.5
